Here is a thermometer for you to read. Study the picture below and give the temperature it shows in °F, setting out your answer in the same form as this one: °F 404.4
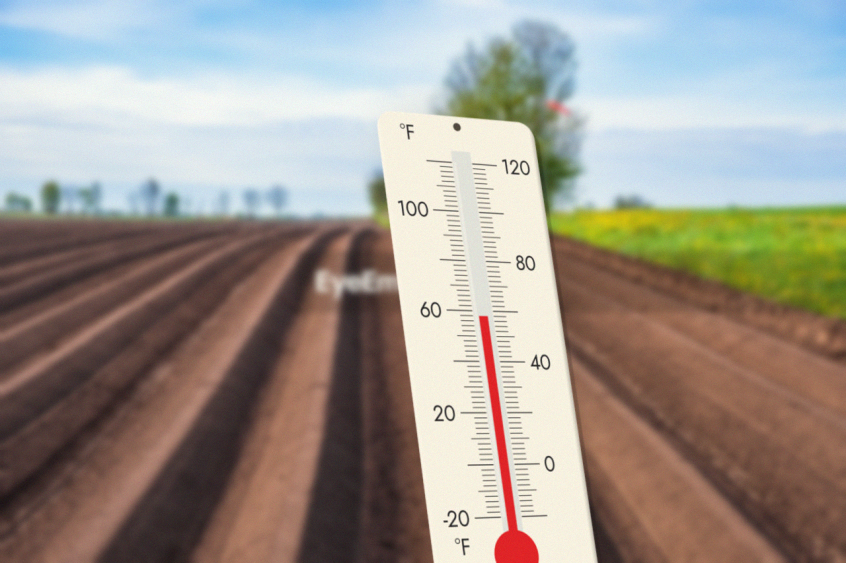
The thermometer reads °F 58
